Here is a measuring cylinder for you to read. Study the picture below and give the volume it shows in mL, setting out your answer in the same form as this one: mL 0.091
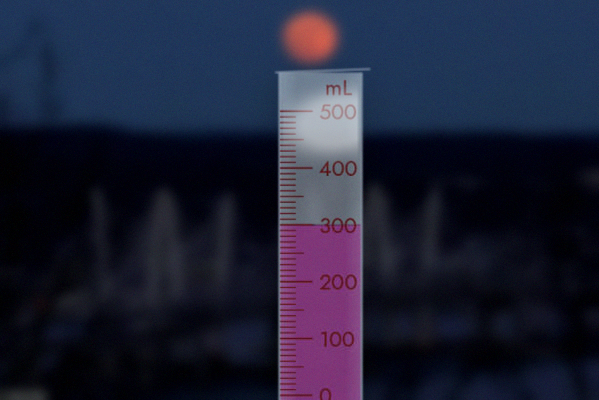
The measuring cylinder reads mL 300
